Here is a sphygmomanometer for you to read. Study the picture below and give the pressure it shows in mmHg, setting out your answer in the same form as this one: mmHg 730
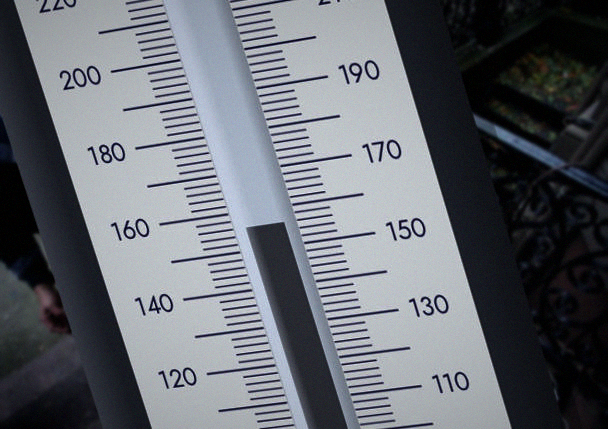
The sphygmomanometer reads mmHg 156
